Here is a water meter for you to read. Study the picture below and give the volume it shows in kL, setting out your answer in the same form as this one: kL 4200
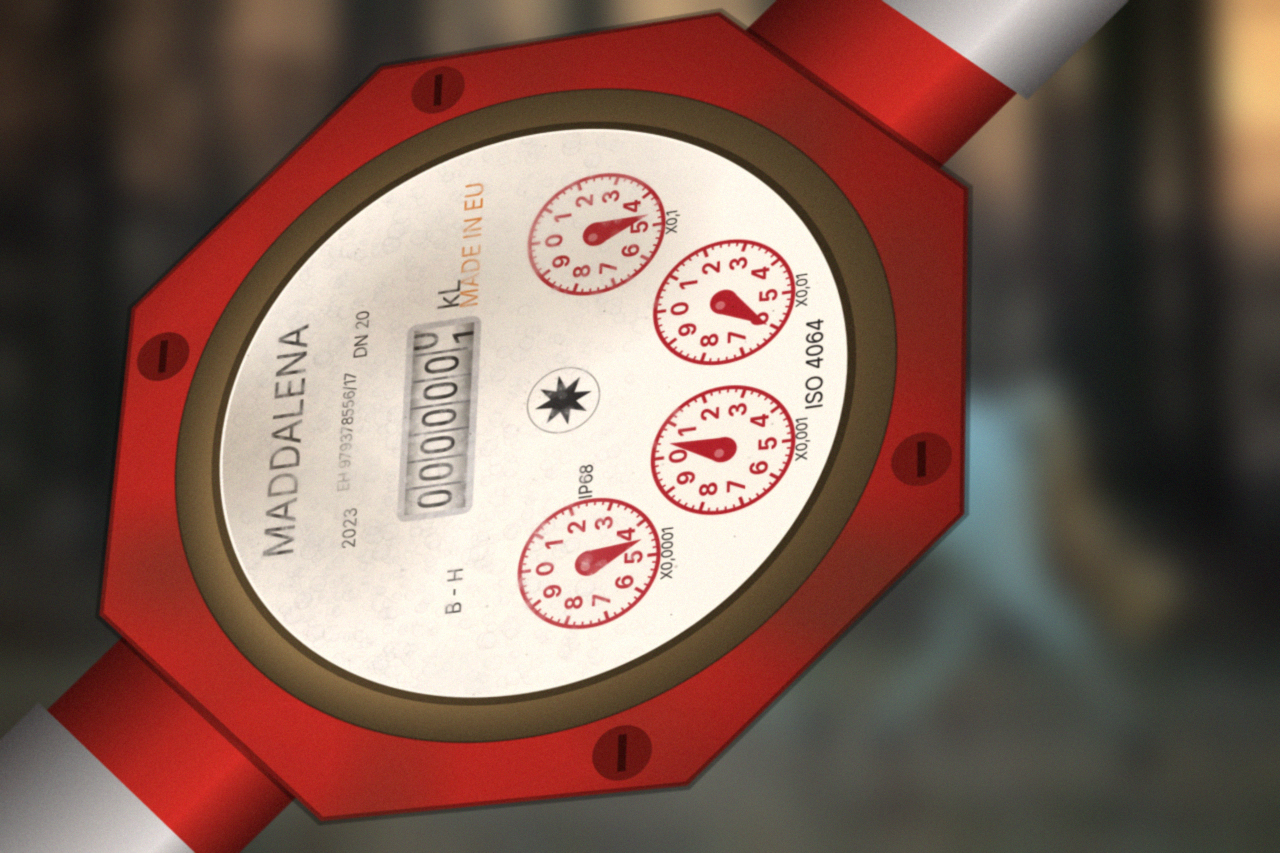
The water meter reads kL 0.4604
